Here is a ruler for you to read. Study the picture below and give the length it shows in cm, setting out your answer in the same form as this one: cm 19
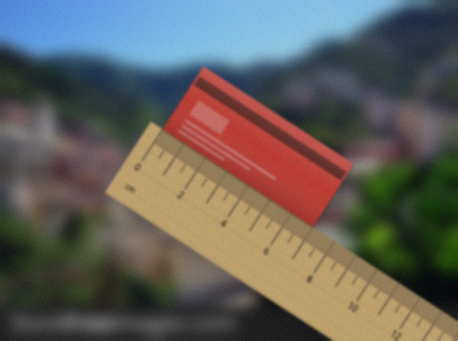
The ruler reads cm 7
